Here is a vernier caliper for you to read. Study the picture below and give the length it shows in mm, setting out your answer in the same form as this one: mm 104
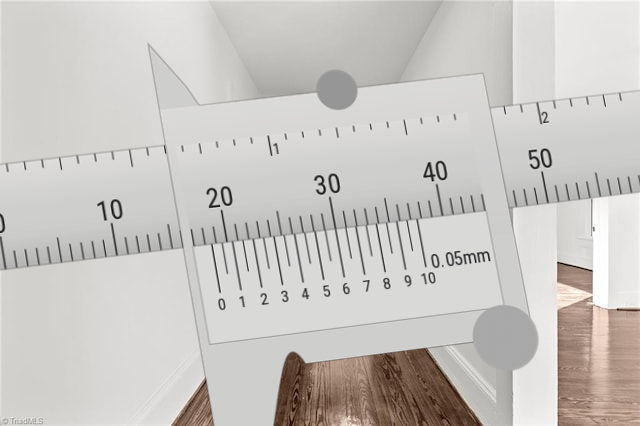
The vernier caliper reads mm 18.6
